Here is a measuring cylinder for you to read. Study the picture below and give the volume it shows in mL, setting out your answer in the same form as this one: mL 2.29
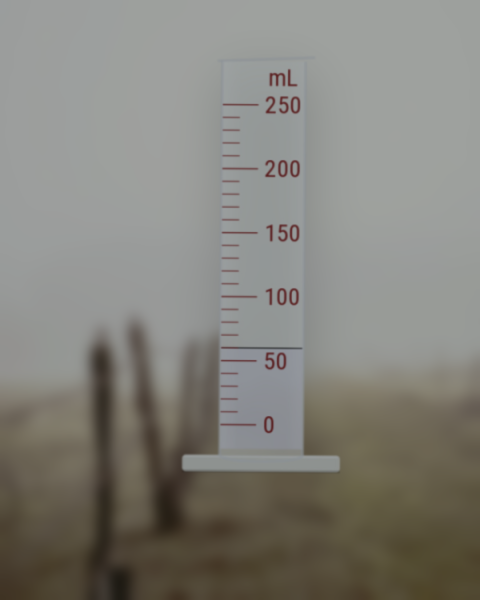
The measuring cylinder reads mL 60
